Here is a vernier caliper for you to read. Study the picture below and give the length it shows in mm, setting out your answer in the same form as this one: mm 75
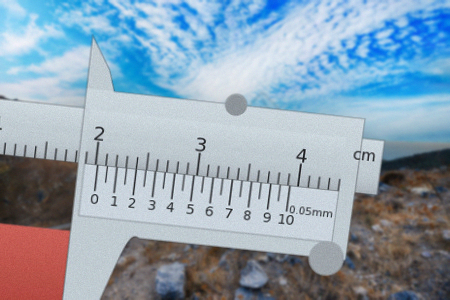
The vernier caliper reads mm 20.2
